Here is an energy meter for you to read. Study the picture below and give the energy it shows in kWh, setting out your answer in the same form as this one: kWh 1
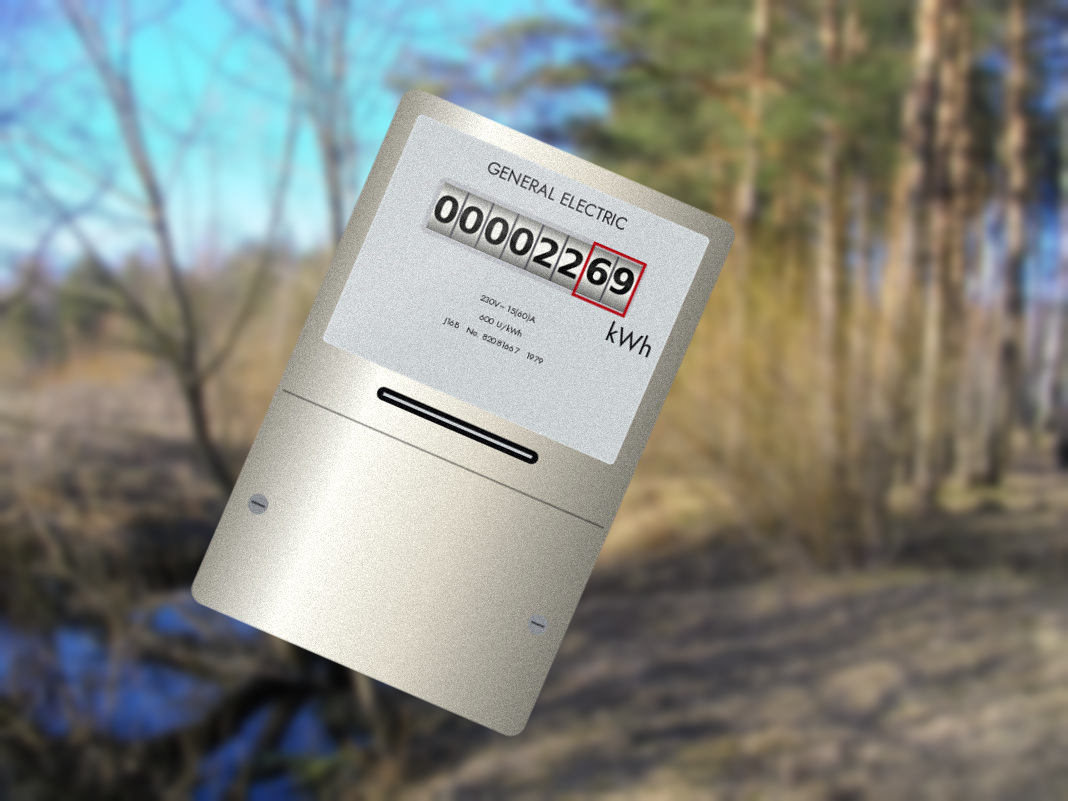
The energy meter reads kWh 22.69
